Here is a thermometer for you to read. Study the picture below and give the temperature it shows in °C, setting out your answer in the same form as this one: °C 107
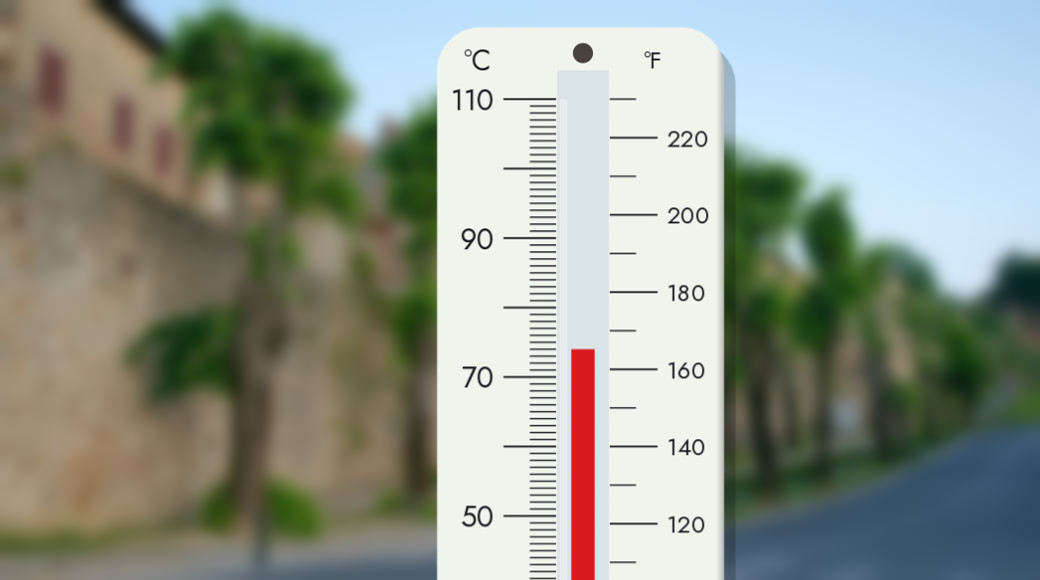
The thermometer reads °C 74
